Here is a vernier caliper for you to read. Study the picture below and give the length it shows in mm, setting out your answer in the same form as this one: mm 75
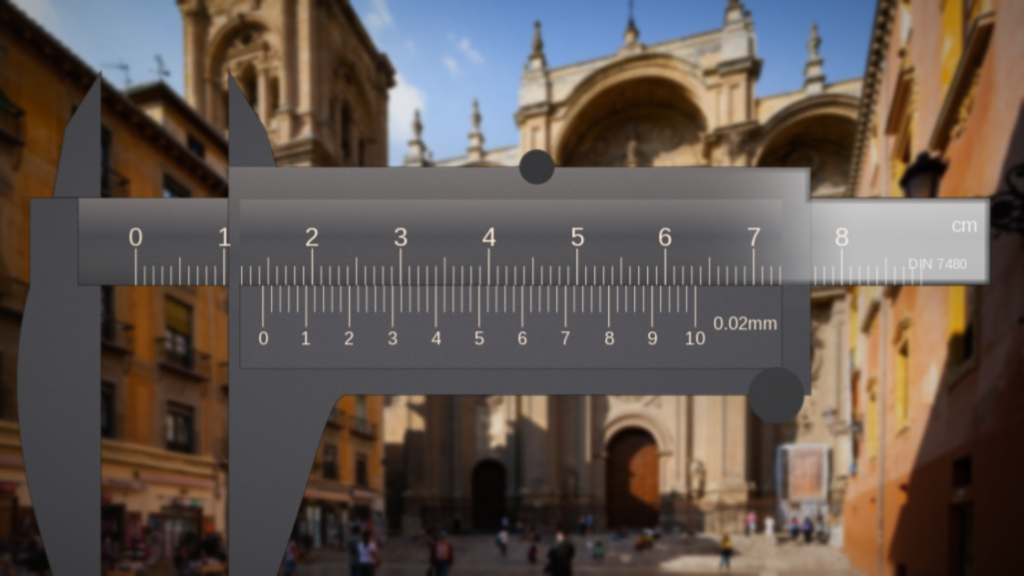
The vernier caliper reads mm 14.4
